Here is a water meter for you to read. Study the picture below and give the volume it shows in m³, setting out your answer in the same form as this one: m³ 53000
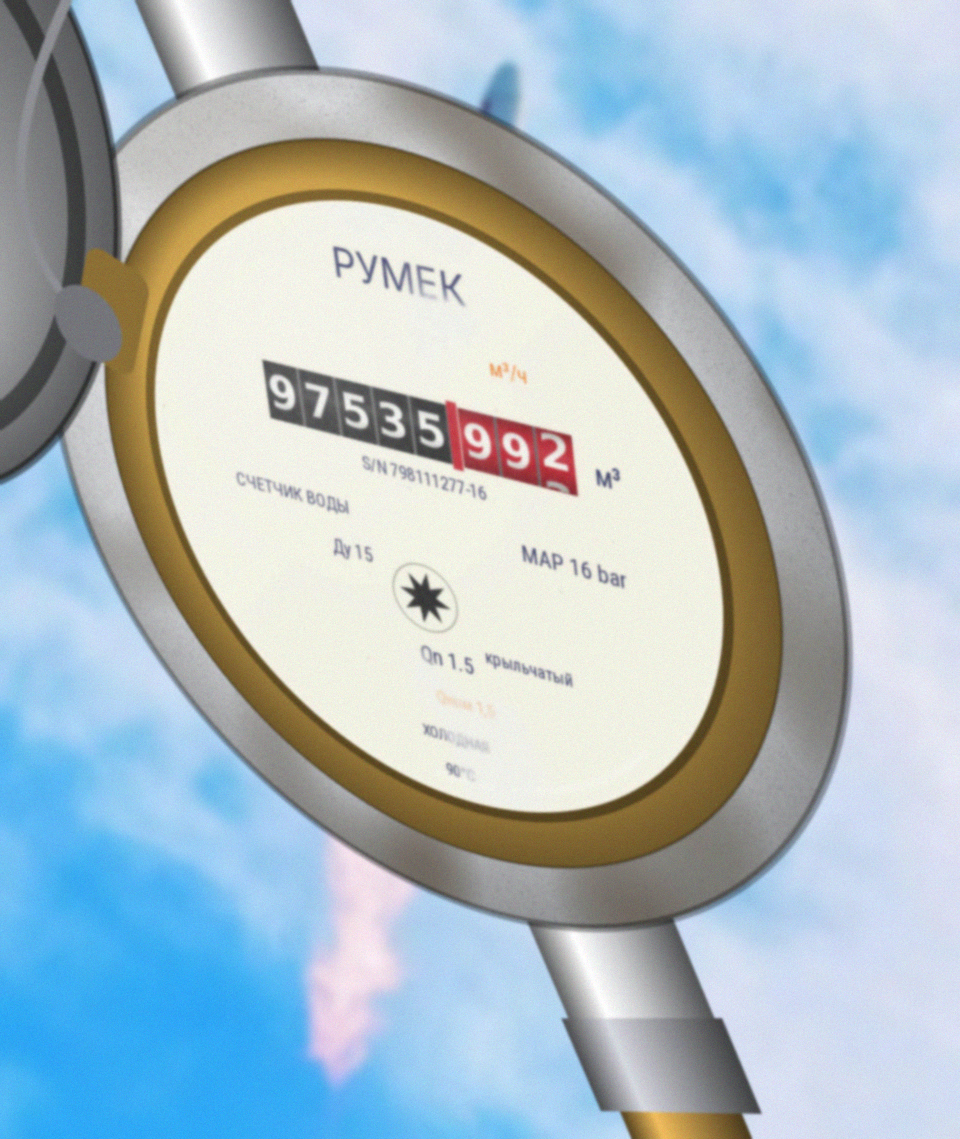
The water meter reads m³ 97535.992
